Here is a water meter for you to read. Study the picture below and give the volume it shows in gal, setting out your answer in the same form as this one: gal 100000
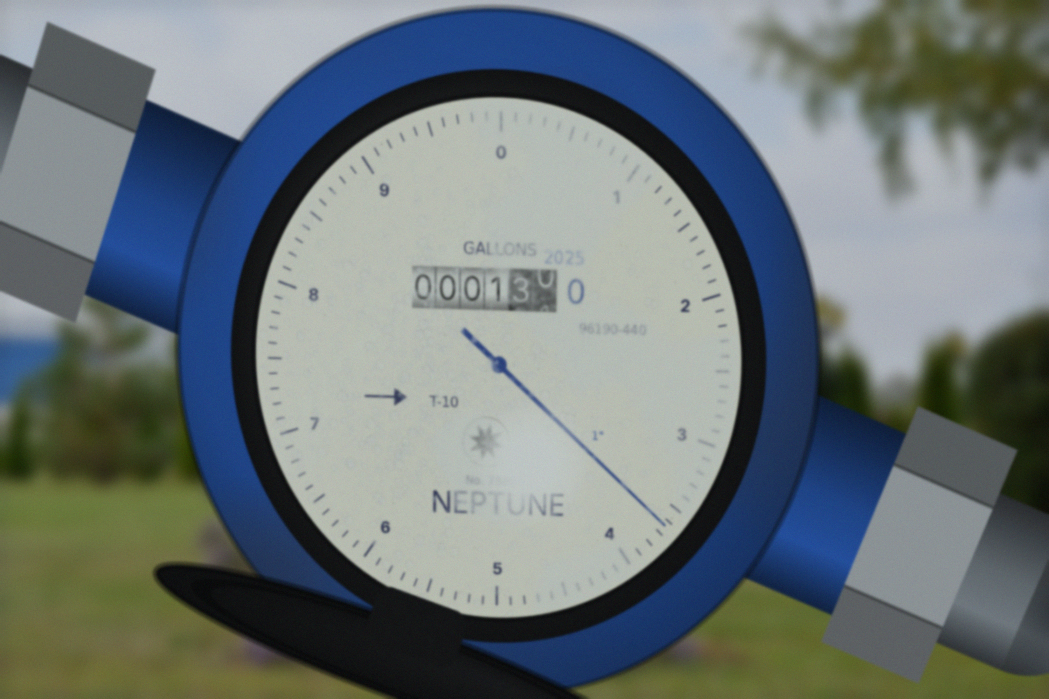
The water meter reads gal 1303.6
